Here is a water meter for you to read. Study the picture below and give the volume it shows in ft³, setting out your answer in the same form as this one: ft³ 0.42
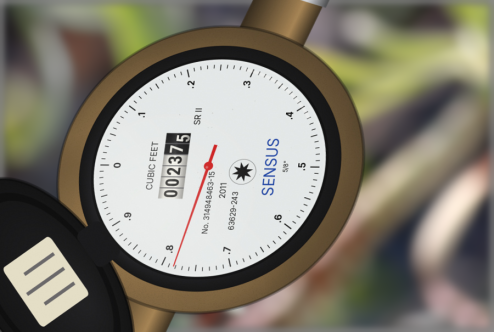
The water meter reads ft³ 2374.78
